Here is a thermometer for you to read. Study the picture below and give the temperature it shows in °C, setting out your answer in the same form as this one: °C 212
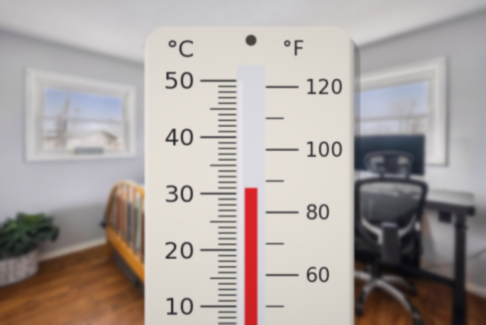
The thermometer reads °C 31
